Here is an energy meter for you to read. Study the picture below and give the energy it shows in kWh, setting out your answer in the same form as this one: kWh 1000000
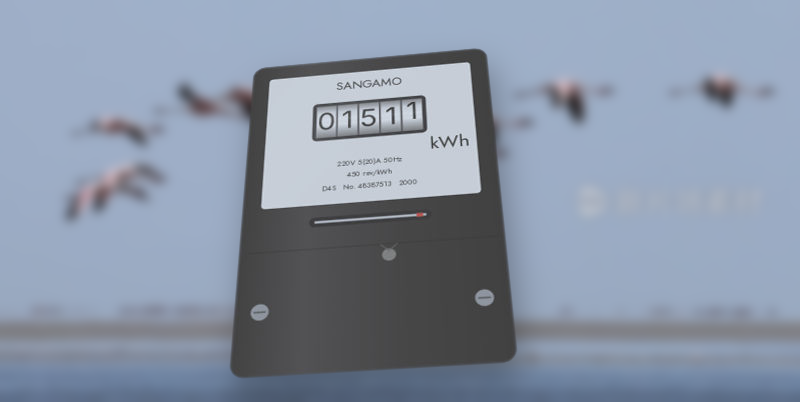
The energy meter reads kWh 1511
